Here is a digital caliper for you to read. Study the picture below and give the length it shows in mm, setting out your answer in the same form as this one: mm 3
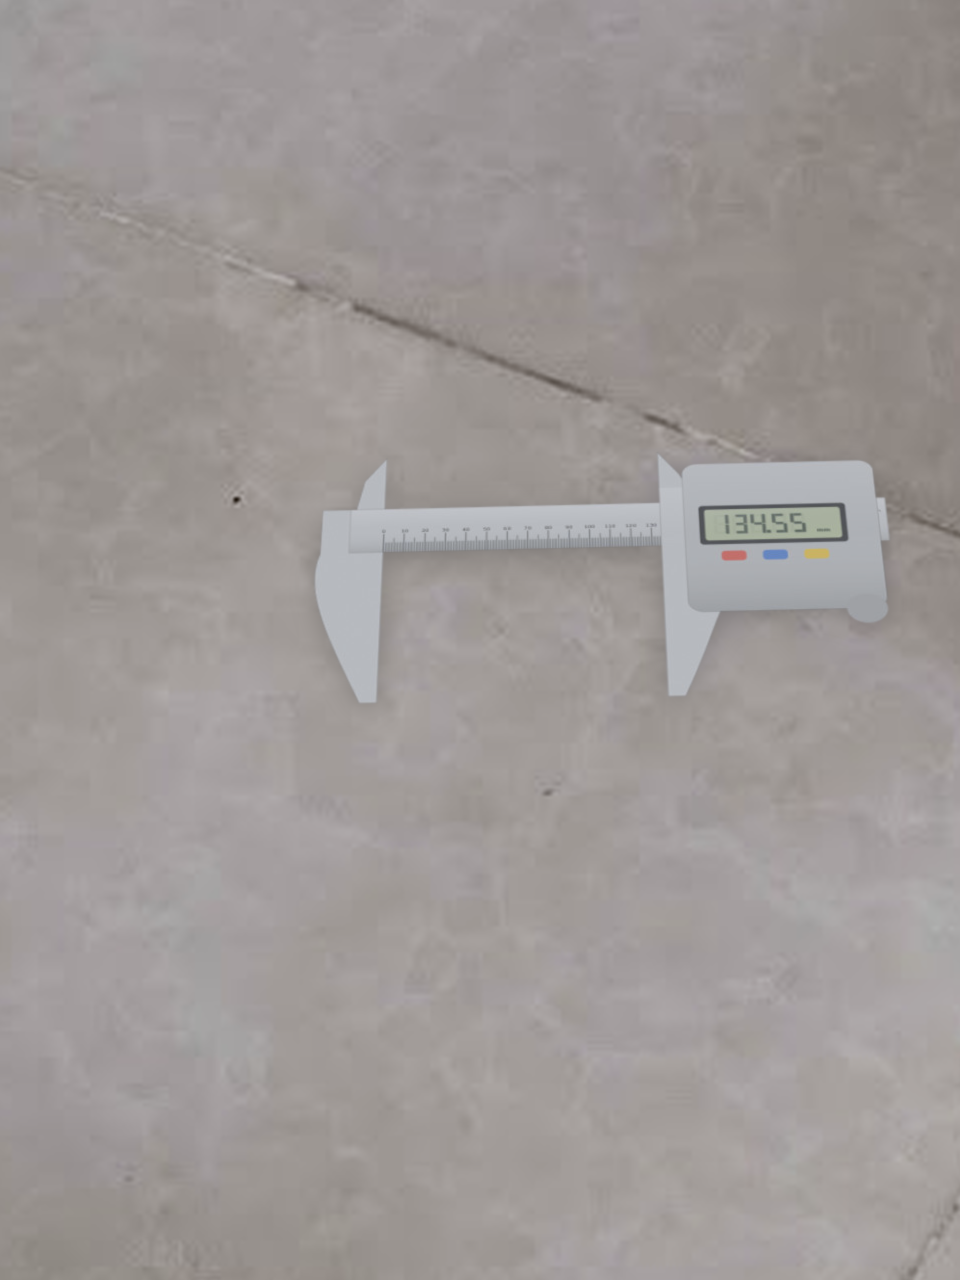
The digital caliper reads mm 134.55
